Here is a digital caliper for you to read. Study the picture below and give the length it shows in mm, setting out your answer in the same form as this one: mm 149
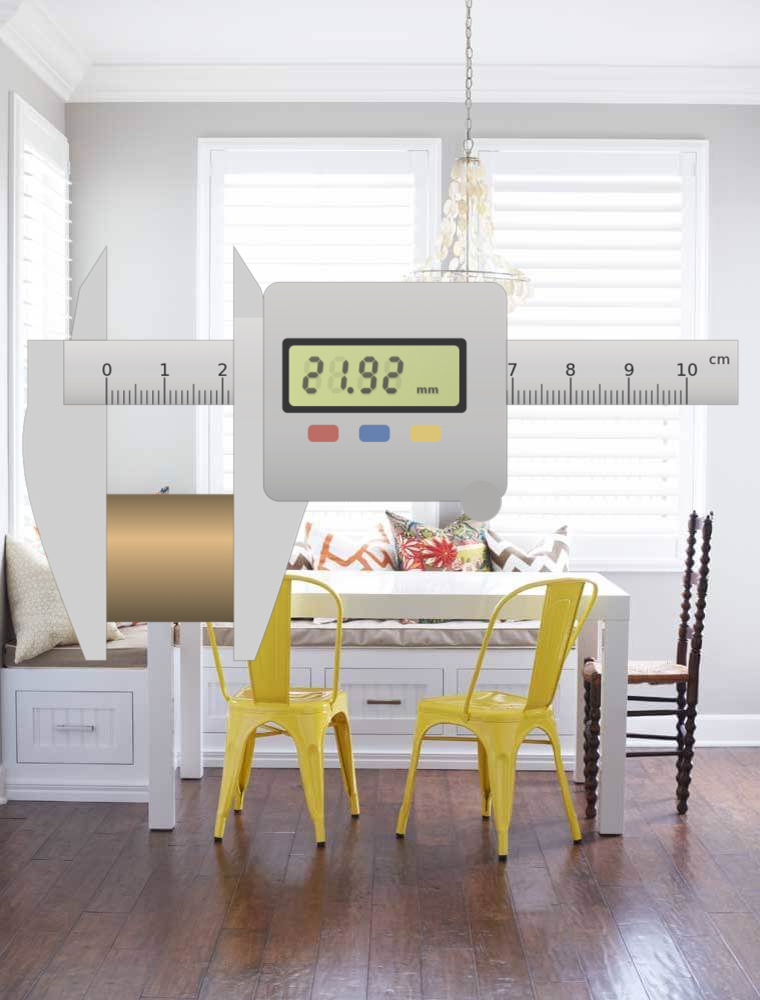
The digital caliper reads mm 21.92
